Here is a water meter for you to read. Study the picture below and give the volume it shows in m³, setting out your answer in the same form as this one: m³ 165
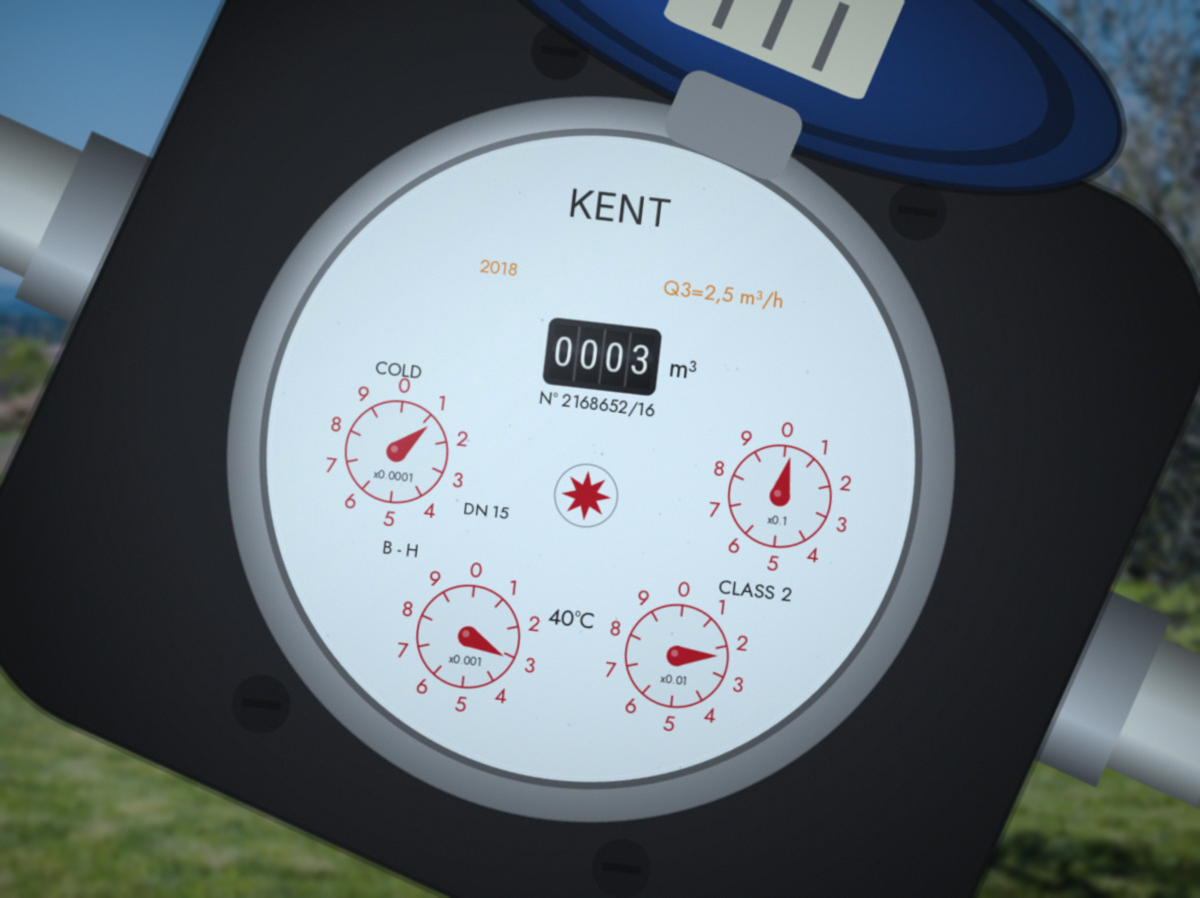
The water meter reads m³ 3.0231
